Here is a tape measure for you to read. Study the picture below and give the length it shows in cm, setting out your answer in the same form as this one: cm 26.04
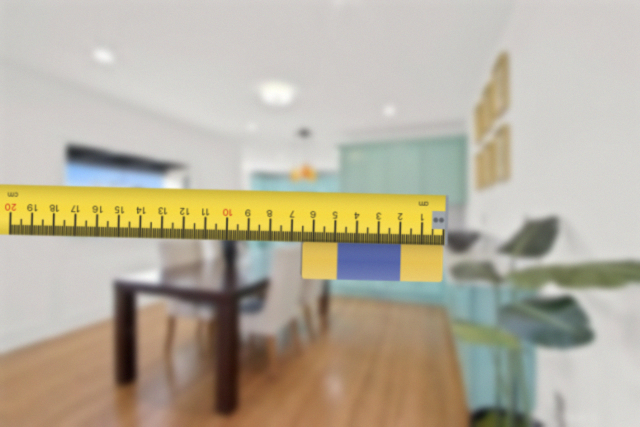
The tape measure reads cm 6.5
